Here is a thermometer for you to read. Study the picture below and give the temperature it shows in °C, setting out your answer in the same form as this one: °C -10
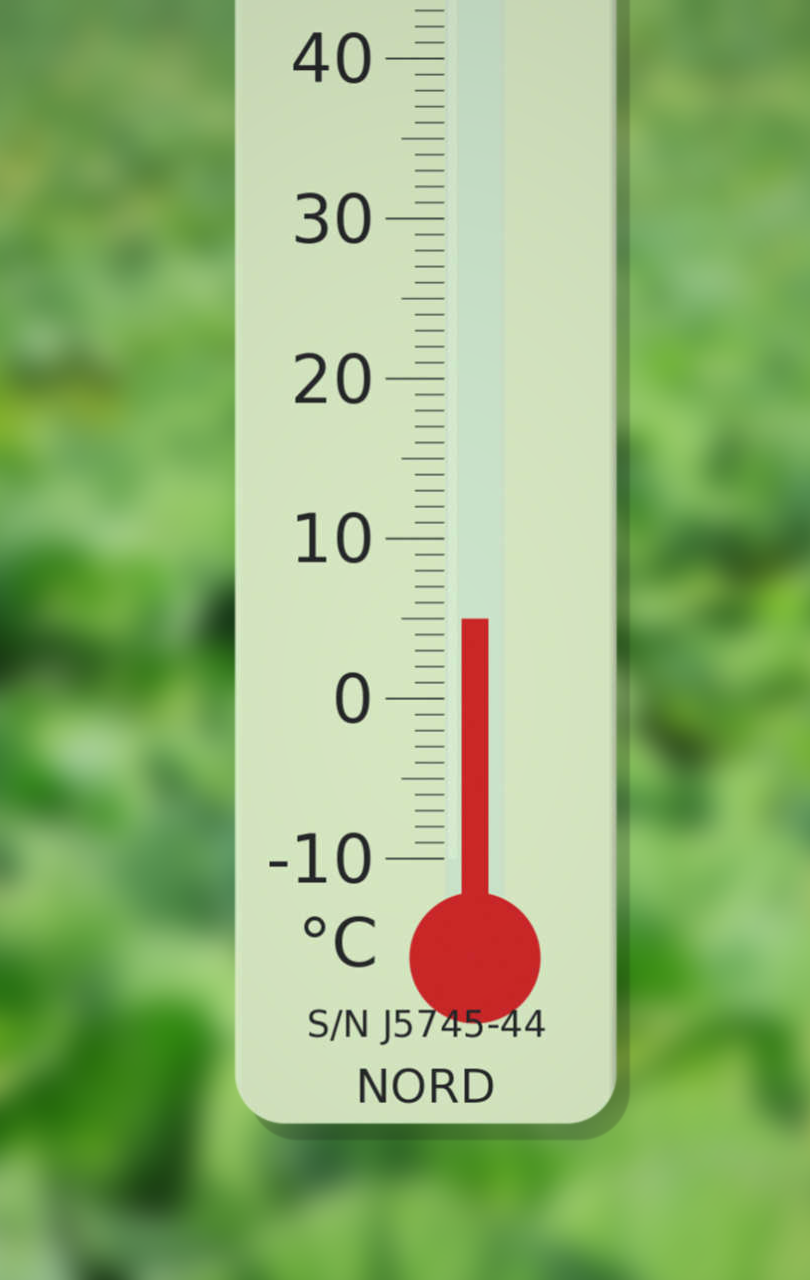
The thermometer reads °C 5
